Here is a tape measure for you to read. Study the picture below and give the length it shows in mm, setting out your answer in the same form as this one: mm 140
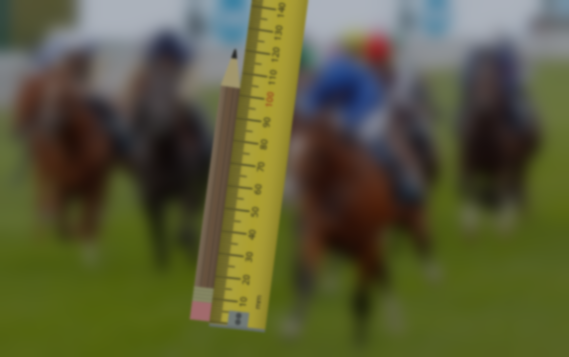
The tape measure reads mm 120
